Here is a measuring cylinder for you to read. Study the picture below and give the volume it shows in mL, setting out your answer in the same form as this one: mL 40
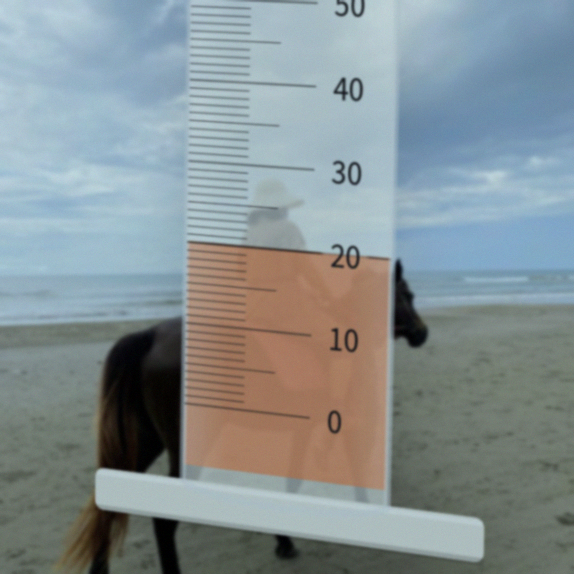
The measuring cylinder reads mL 20
